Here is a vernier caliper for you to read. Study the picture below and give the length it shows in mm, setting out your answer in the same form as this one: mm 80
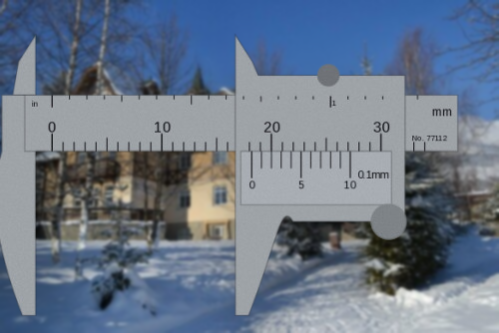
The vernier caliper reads mm 18.2
